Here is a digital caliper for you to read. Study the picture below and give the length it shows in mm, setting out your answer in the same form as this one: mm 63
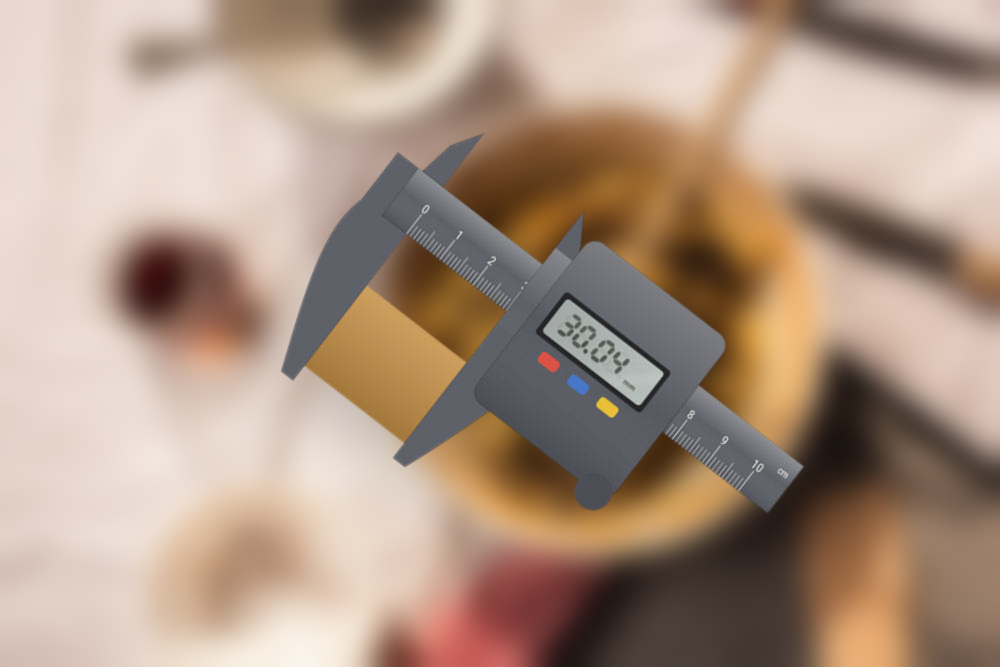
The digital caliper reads mm 30.04
